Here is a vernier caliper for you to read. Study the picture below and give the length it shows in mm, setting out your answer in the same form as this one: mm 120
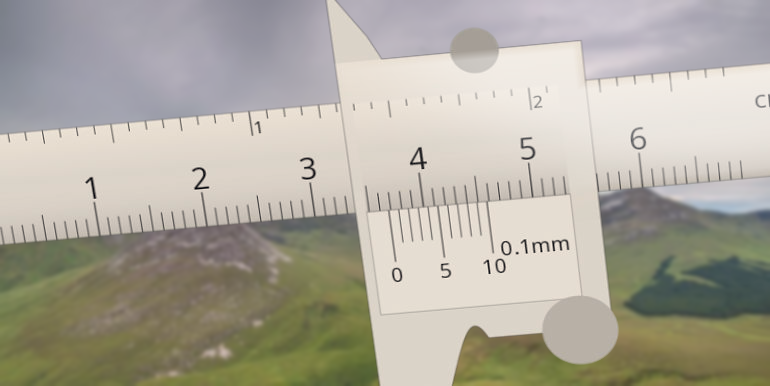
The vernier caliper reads mm 36.8
